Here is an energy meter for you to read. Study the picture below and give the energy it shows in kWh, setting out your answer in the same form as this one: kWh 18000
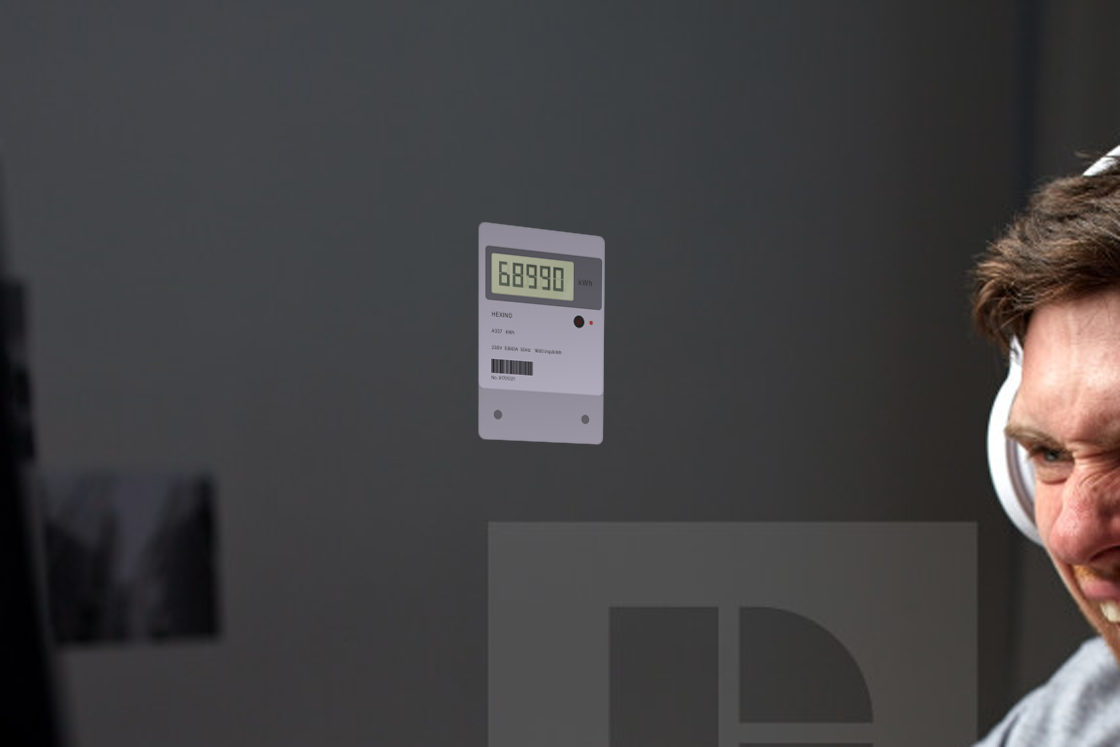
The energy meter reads kWh 68990
